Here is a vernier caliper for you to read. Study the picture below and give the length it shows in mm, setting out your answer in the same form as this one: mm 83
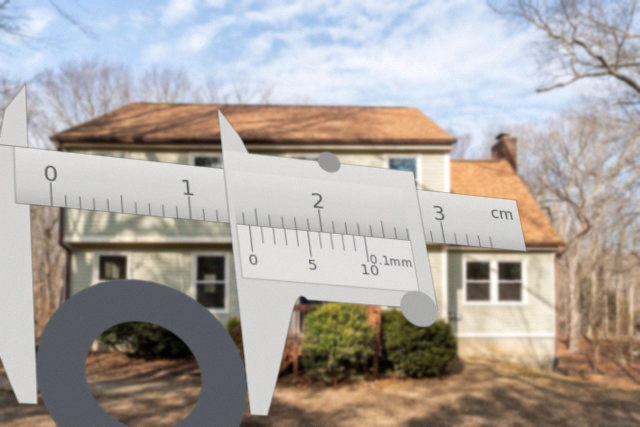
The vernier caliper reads mm 14.4
